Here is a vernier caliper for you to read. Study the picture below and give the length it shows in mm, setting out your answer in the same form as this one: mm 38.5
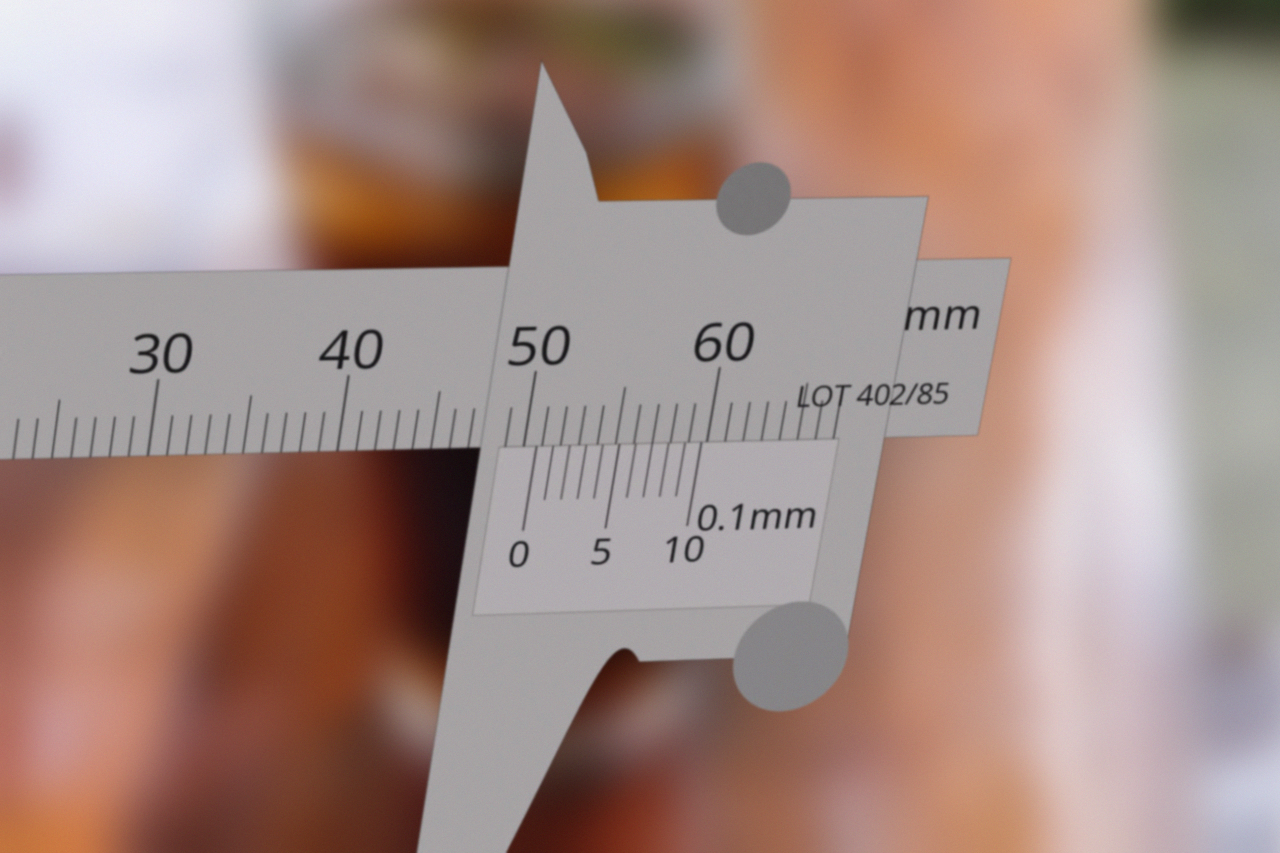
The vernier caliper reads mm 50.7
